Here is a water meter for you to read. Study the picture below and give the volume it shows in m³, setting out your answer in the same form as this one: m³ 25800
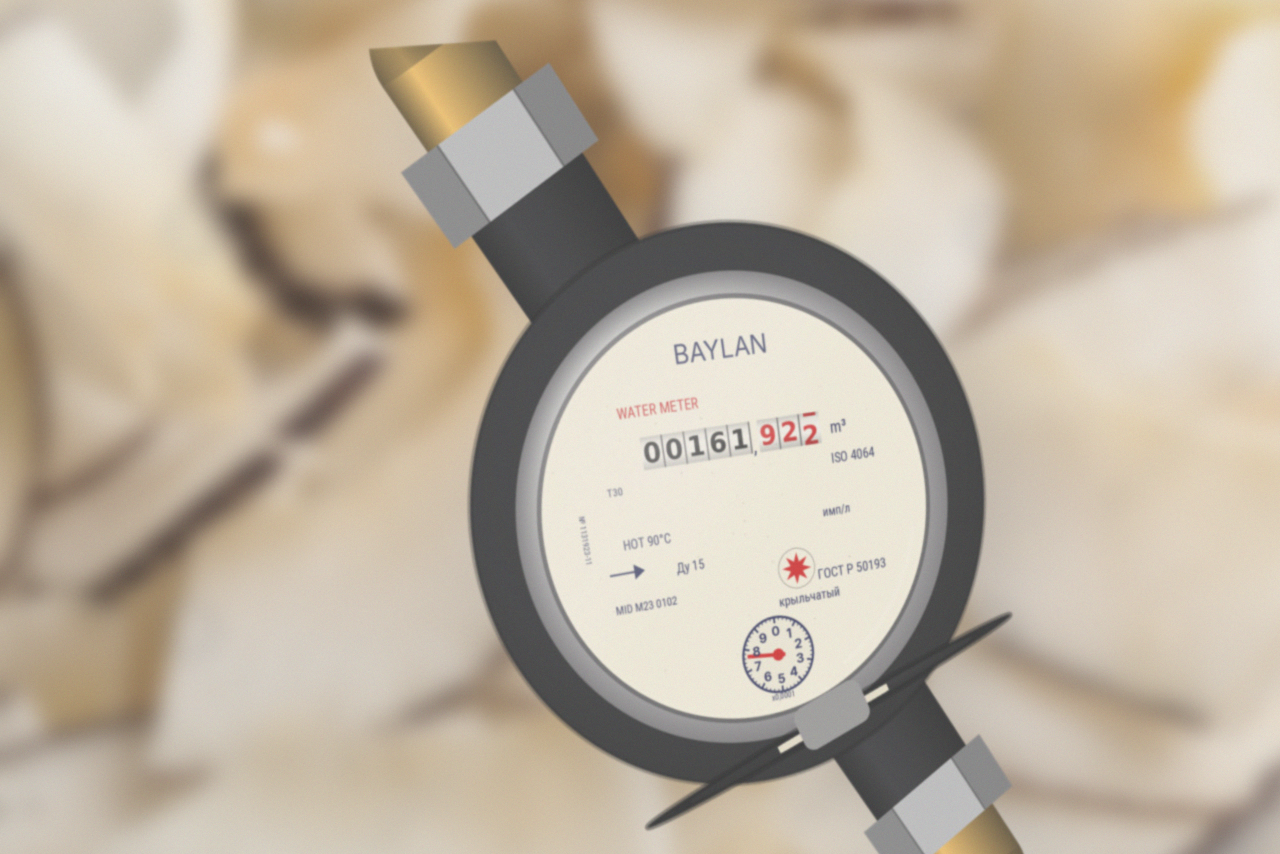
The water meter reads m³ 161.9217
